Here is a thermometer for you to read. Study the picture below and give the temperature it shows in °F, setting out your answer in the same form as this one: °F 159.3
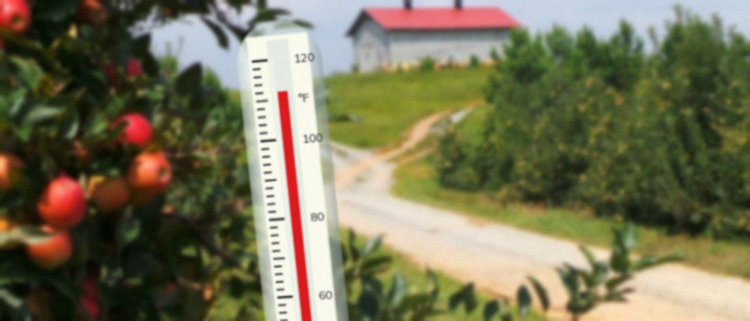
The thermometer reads °F 112
